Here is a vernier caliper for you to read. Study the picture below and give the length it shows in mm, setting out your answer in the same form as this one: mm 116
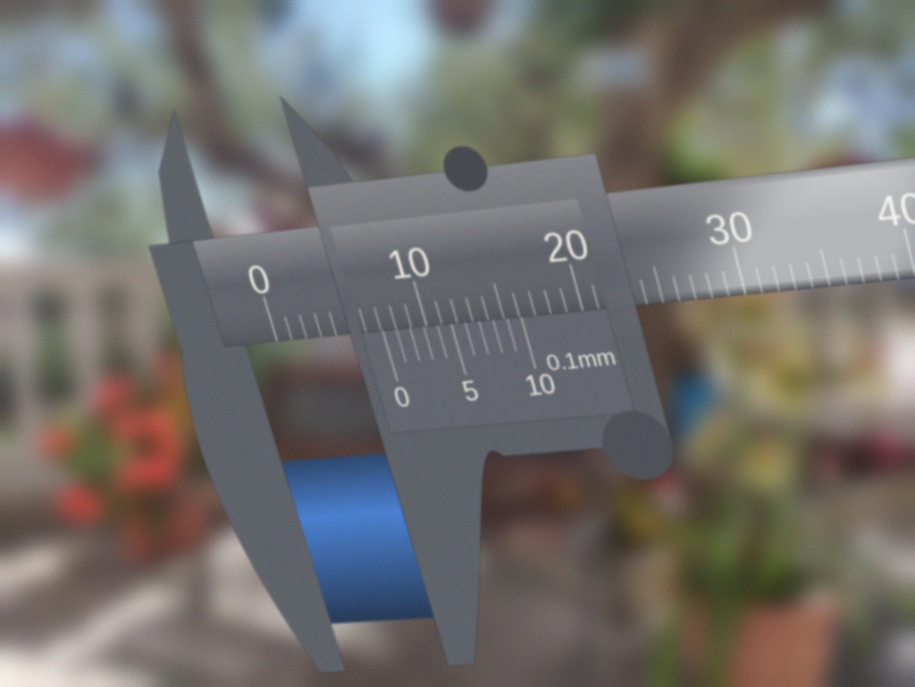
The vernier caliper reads mm 7.1
